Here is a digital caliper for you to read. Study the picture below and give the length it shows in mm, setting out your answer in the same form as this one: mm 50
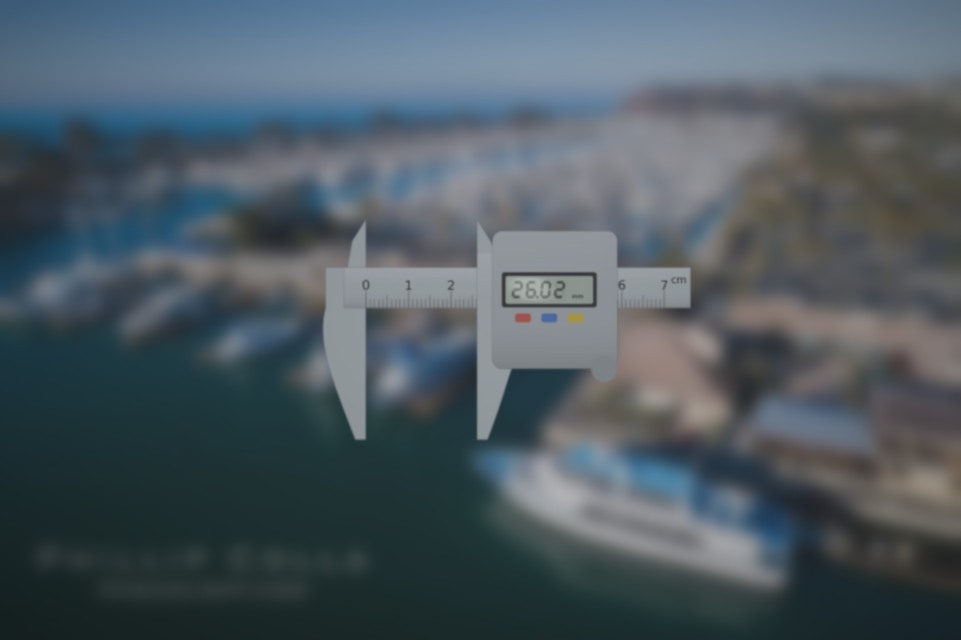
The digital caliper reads mm 26.02
